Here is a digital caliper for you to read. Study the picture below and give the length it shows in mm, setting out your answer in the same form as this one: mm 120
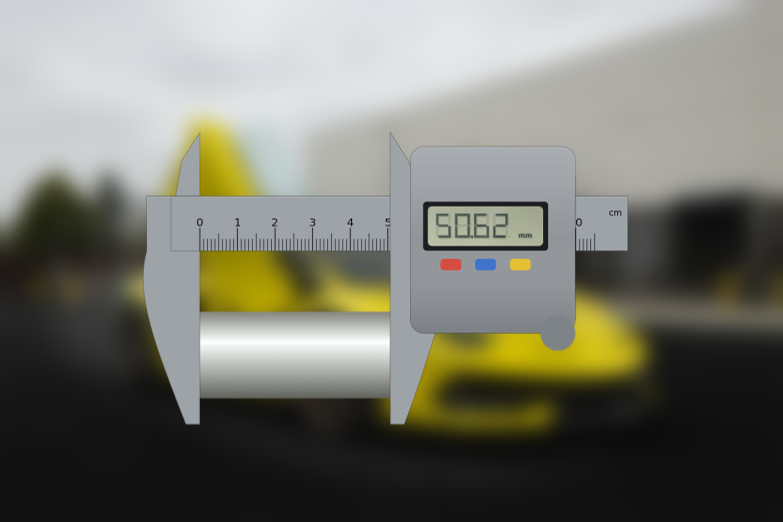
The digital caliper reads mm 50.62
